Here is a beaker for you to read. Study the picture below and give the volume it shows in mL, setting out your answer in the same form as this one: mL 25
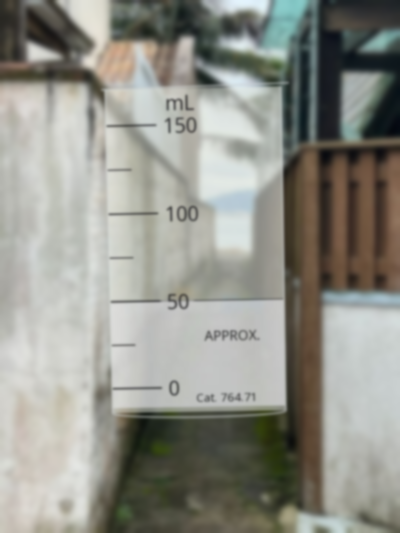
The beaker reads mL 50
